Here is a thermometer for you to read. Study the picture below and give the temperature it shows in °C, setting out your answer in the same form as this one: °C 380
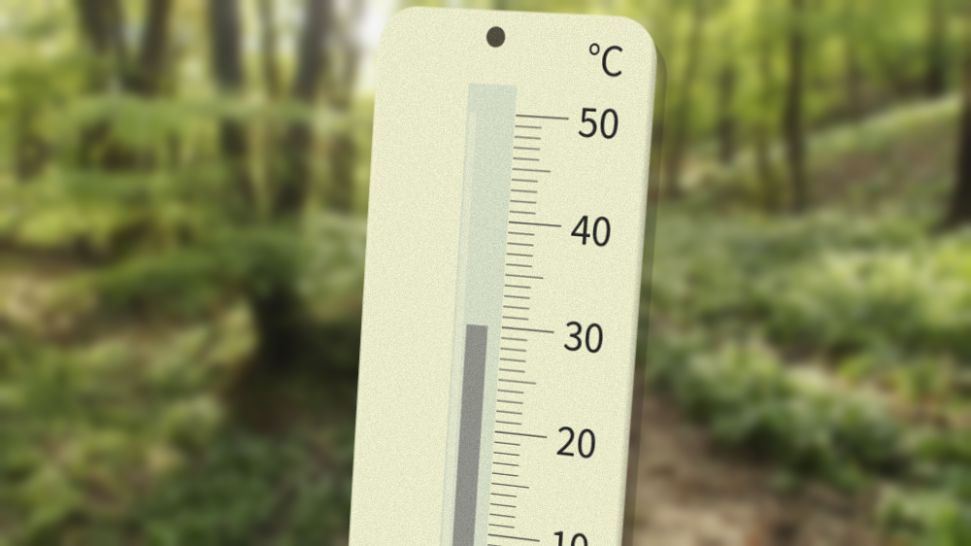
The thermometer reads °C 30
